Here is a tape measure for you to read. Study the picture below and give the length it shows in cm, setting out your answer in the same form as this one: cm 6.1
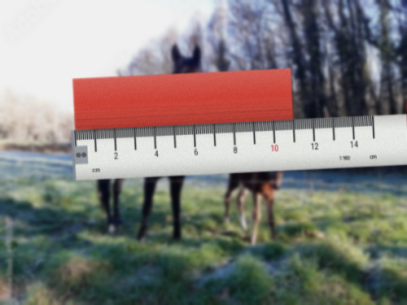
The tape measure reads cm 11
